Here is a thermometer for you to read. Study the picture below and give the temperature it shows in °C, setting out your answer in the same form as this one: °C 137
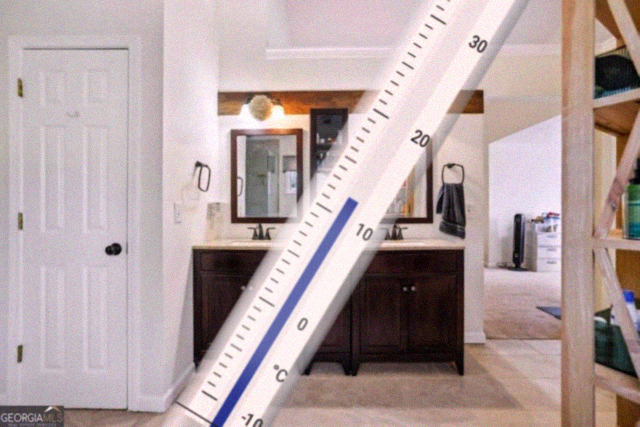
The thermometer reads °C 12
